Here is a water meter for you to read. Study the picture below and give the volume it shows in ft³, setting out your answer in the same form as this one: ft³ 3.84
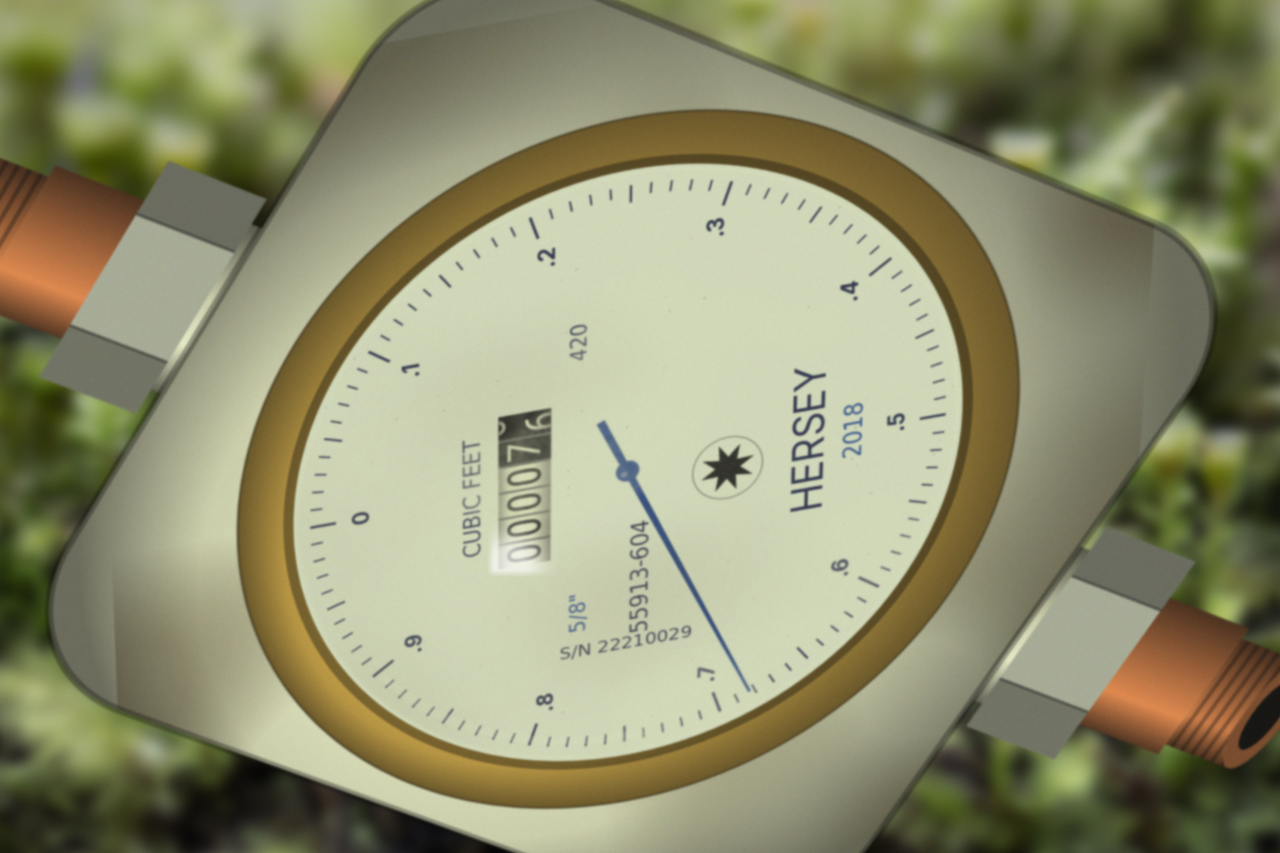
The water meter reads ft³ 75.68
